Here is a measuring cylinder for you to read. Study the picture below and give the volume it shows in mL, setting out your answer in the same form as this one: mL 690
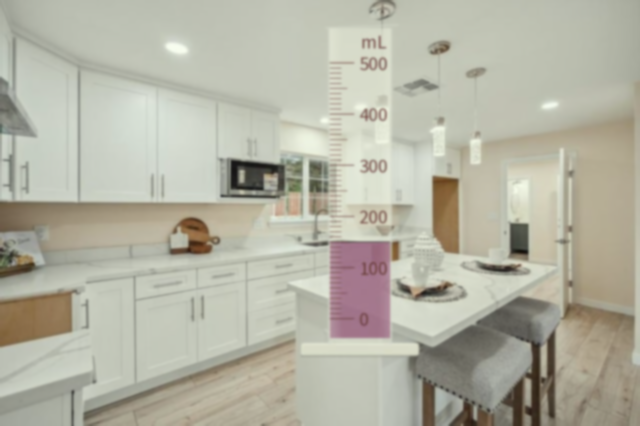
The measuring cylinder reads mL 150
